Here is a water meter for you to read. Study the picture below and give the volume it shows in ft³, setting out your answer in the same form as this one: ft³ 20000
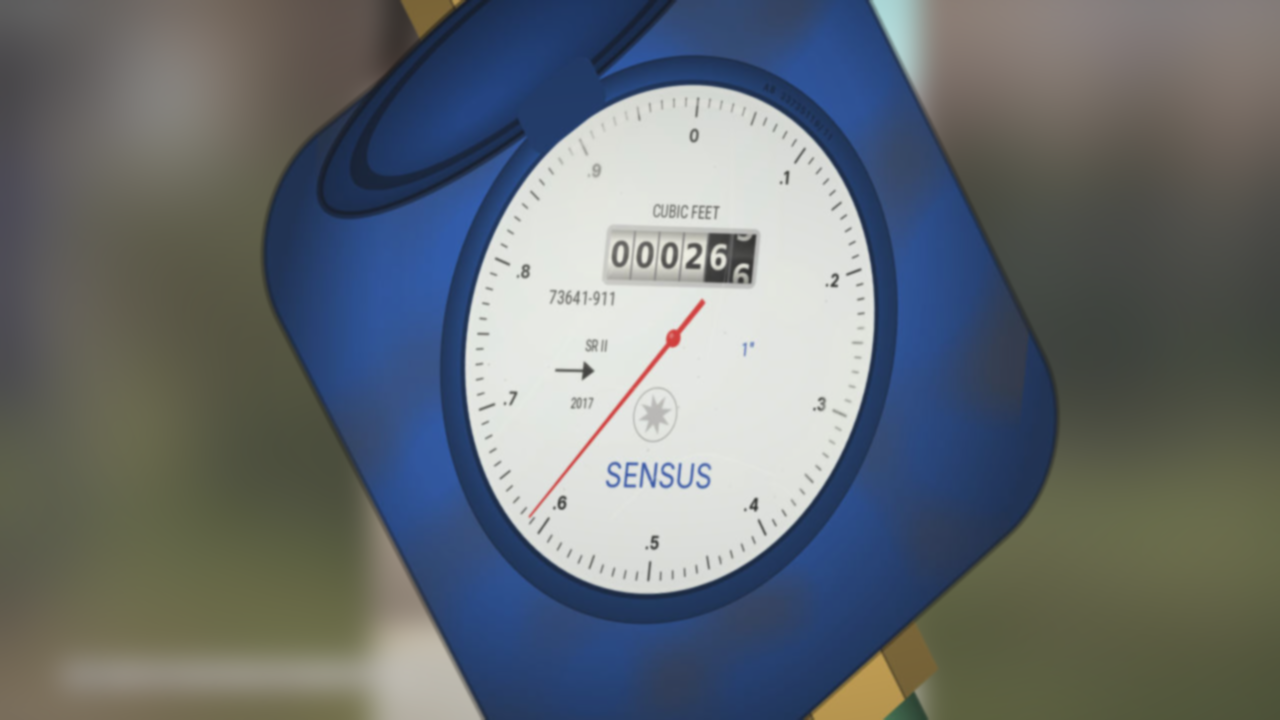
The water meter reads ft³ 265.61
